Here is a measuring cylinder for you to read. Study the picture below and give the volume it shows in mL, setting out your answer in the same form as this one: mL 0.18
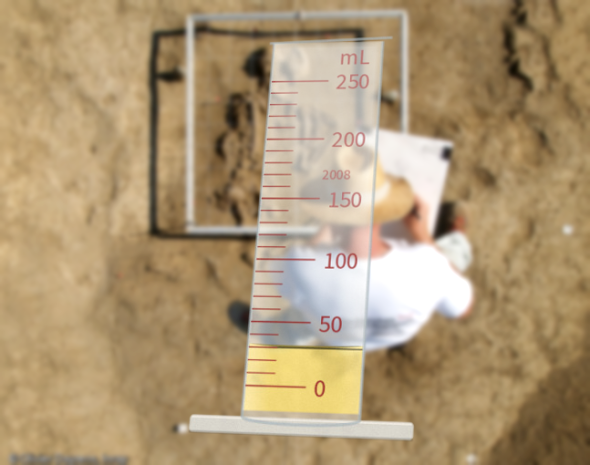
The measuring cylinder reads mL 30
